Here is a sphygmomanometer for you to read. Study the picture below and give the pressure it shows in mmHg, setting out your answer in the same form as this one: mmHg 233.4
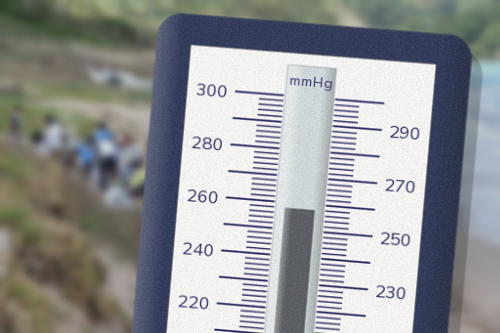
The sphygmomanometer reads mmHg 258
